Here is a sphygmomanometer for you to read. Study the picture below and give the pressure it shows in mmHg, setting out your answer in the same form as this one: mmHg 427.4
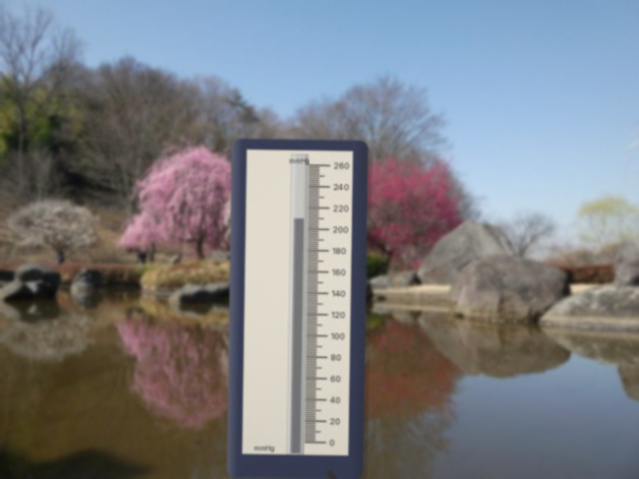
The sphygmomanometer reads mmHg 210
